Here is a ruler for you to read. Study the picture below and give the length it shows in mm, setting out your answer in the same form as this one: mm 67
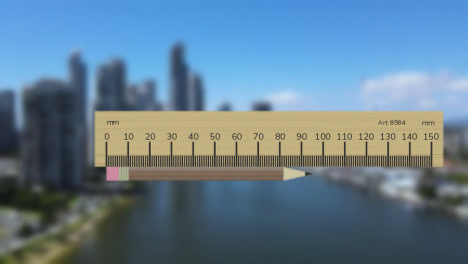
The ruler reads mm 95
